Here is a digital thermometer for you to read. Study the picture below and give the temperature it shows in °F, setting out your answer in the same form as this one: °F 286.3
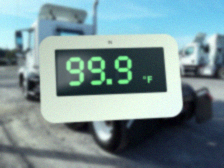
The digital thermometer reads °F 99.9
